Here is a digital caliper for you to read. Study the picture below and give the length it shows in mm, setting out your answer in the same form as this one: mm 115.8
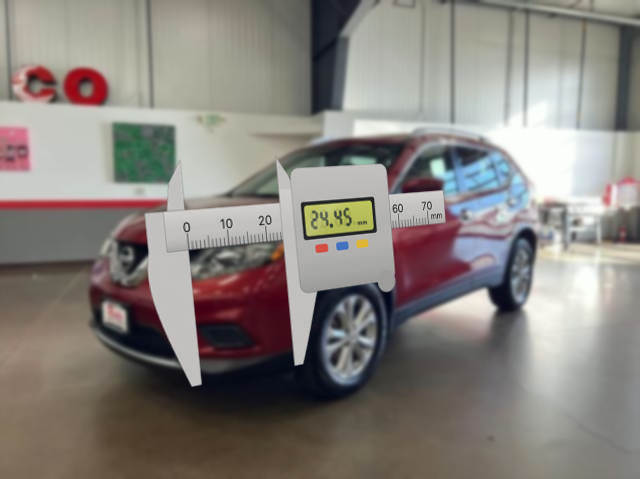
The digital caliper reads mm 24.45
